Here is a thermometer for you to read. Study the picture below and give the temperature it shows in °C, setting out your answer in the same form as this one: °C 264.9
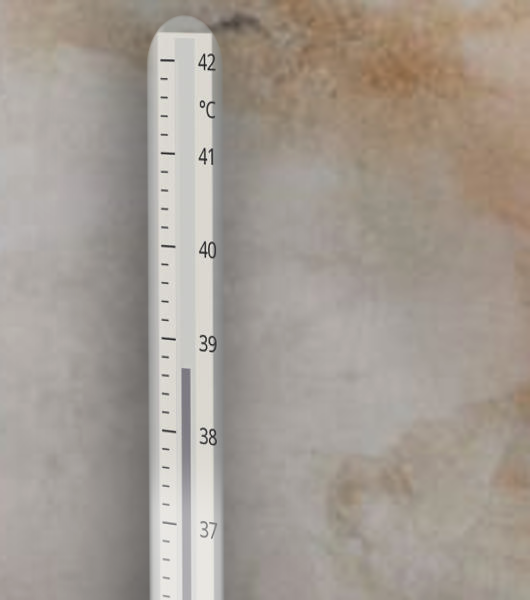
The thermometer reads °C 38.7
